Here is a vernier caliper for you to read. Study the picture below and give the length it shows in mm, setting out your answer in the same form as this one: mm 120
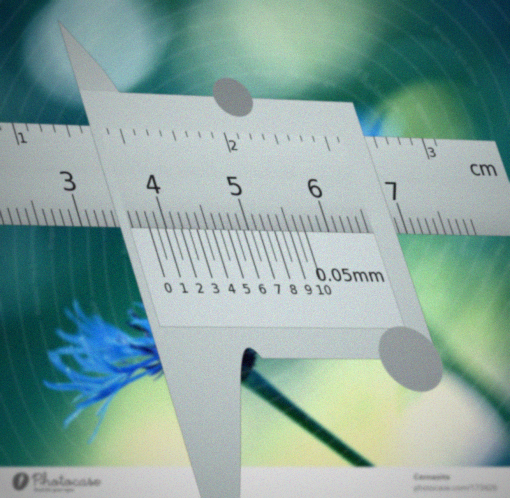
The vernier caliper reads mm 38.0
